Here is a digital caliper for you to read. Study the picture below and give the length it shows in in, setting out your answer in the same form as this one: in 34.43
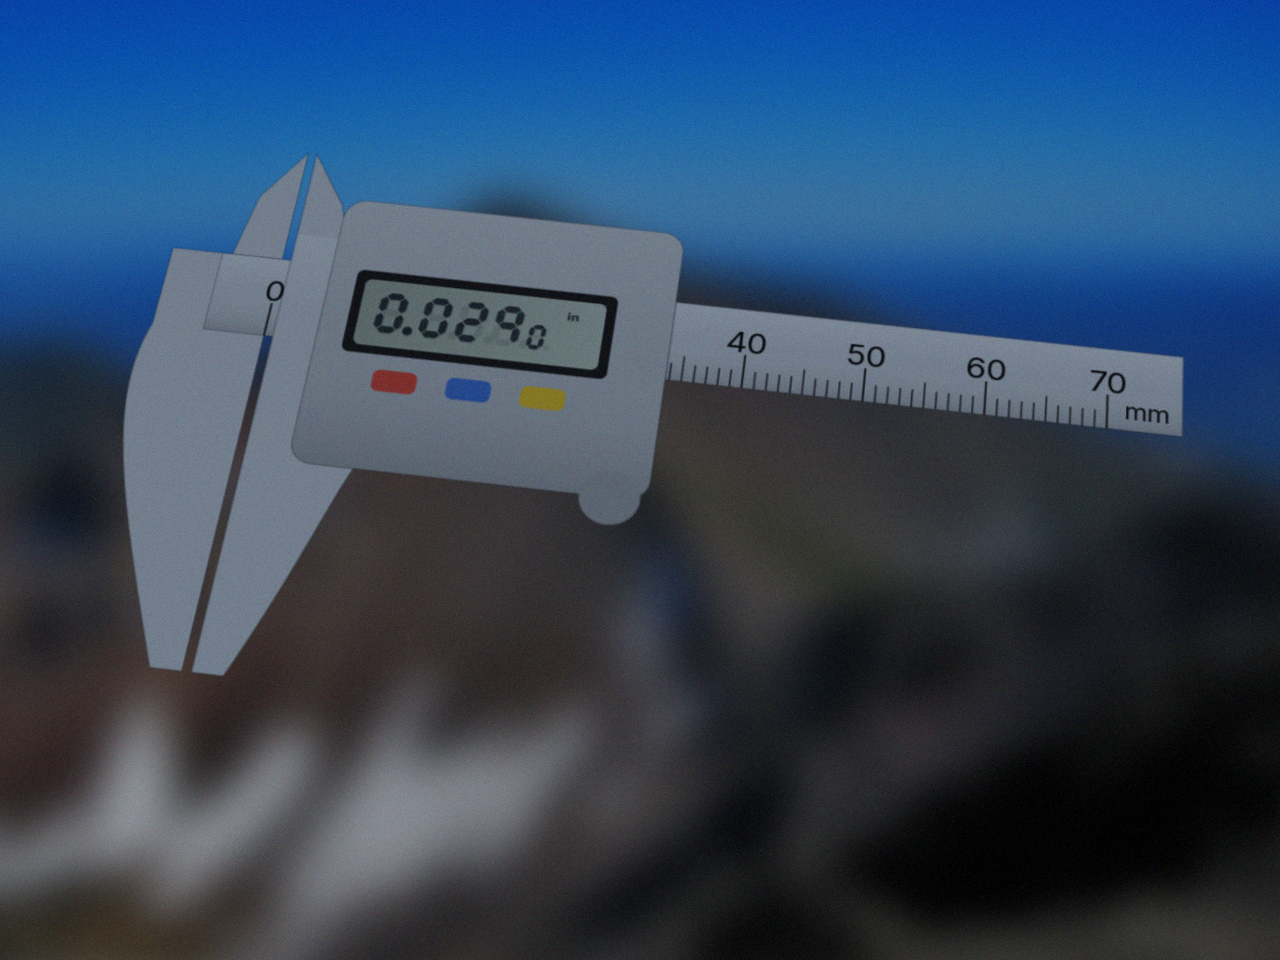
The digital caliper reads in 0.0290
